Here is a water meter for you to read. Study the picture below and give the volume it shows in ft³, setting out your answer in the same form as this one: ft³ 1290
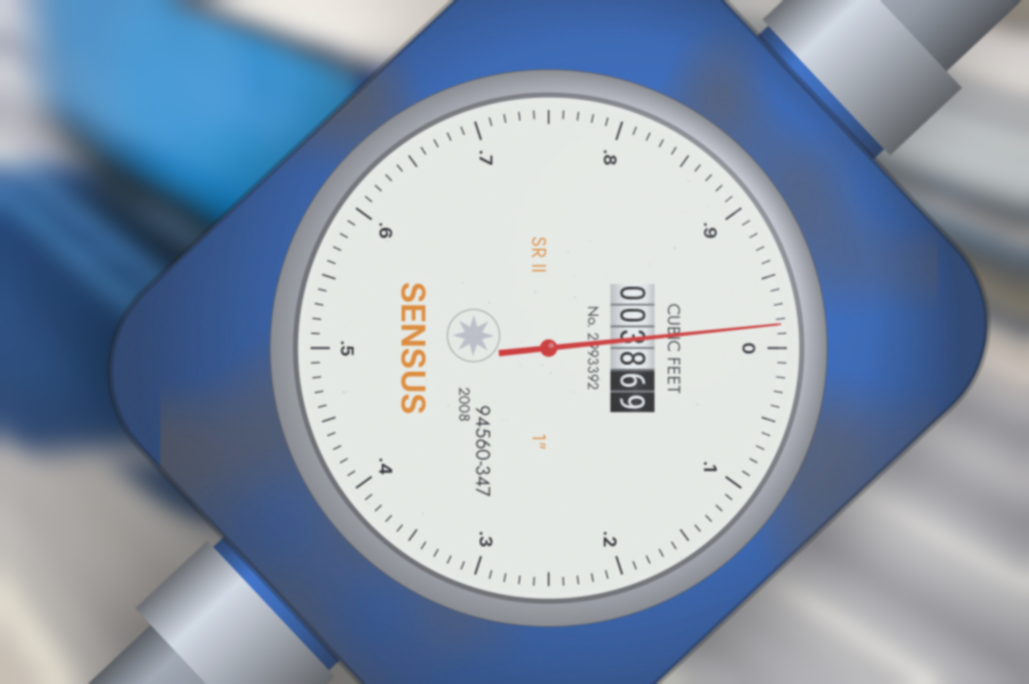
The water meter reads ft³ 3868.98
